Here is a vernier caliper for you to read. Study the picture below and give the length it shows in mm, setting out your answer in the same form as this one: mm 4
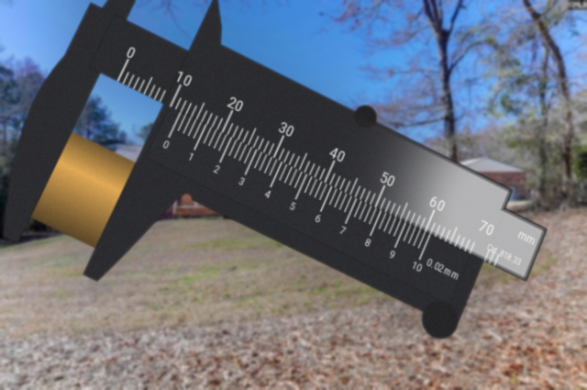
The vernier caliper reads mm 12.0
